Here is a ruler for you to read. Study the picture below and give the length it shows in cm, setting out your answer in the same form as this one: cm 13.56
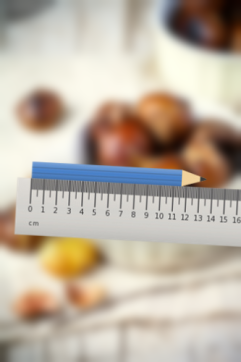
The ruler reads cm 13.5
